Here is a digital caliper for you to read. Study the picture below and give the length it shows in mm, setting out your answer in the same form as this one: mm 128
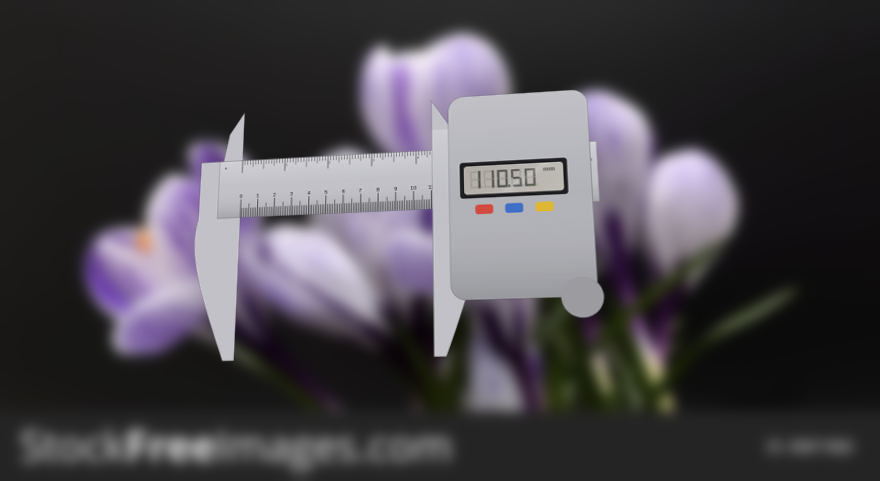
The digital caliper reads mm 110.50
